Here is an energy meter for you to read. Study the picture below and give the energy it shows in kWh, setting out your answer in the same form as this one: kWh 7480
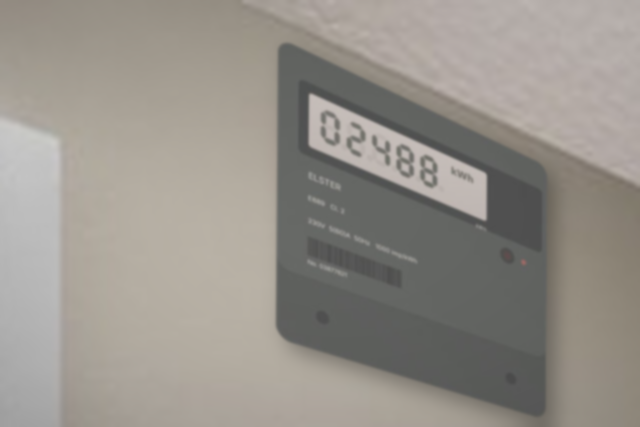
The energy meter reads kWh 2488
